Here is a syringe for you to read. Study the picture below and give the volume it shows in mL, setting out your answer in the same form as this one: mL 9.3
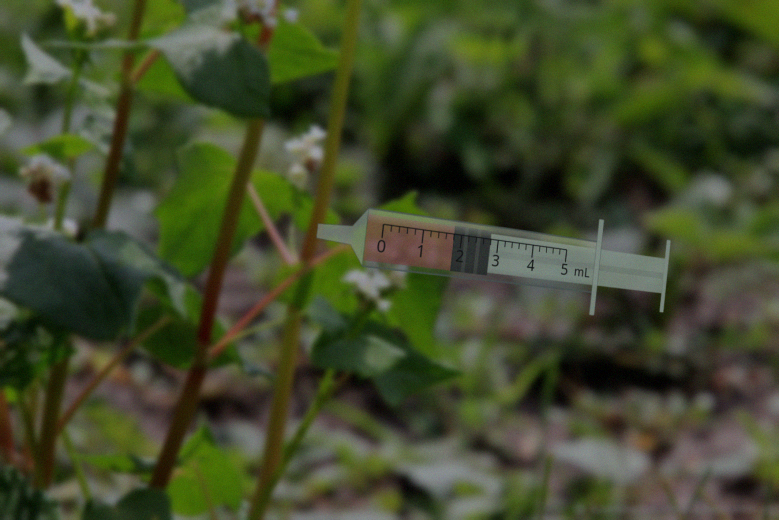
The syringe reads mL 1.8
